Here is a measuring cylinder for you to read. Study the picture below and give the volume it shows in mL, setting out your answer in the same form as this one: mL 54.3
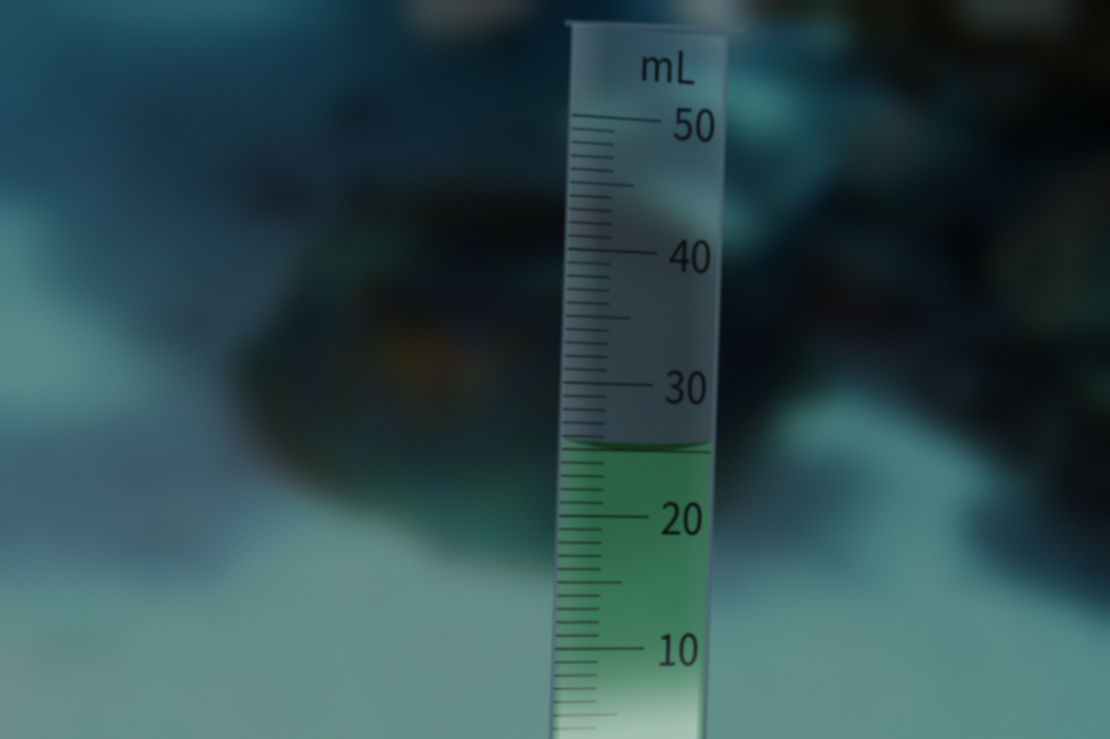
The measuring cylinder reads mL 25
